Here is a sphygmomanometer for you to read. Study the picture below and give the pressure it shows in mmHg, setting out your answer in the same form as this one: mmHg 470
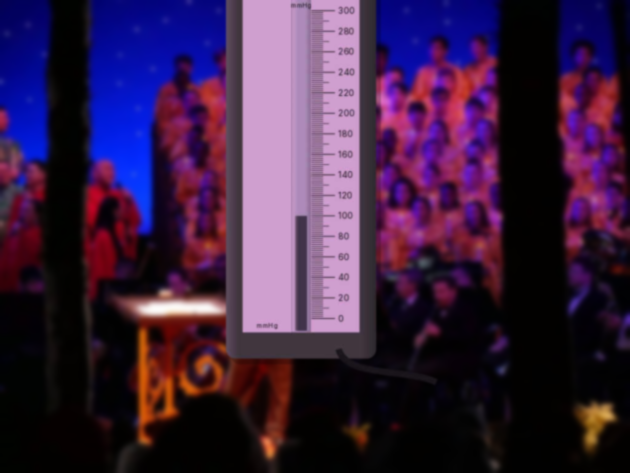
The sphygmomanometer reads mmHg 100
